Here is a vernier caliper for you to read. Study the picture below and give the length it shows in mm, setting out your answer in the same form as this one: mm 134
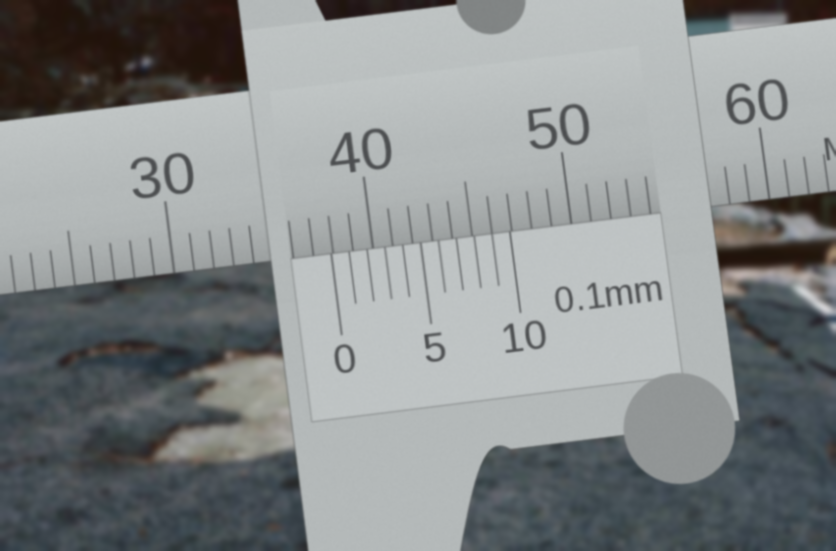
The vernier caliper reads mm 37.9
